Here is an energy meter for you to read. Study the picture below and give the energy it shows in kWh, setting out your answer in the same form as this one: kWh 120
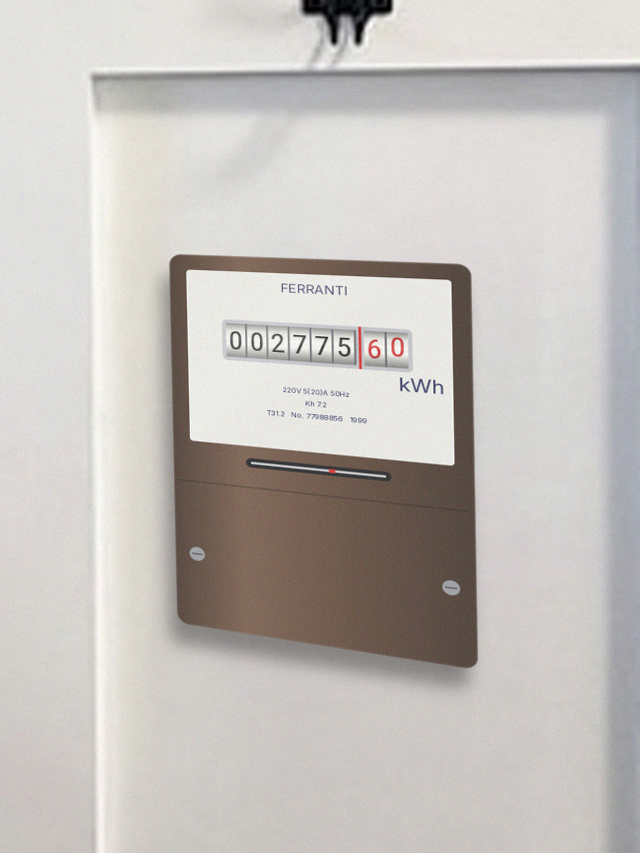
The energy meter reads kWh 2775.60
